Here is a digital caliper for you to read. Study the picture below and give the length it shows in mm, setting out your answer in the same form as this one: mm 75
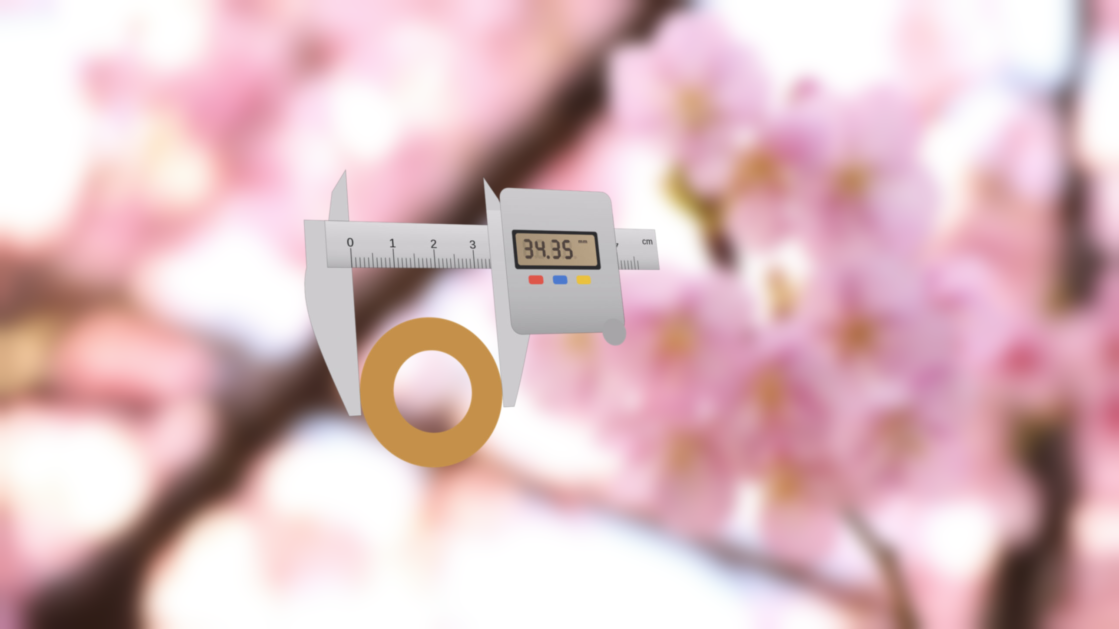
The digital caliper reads mm 34.35
